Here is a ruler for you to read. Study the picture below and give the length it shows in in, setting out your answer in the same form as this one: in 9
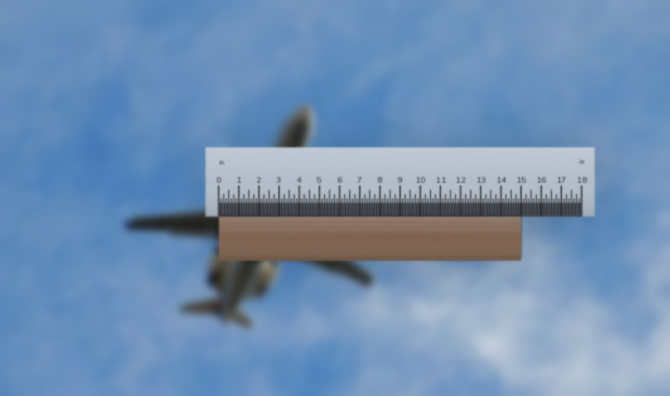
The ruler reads in 15
